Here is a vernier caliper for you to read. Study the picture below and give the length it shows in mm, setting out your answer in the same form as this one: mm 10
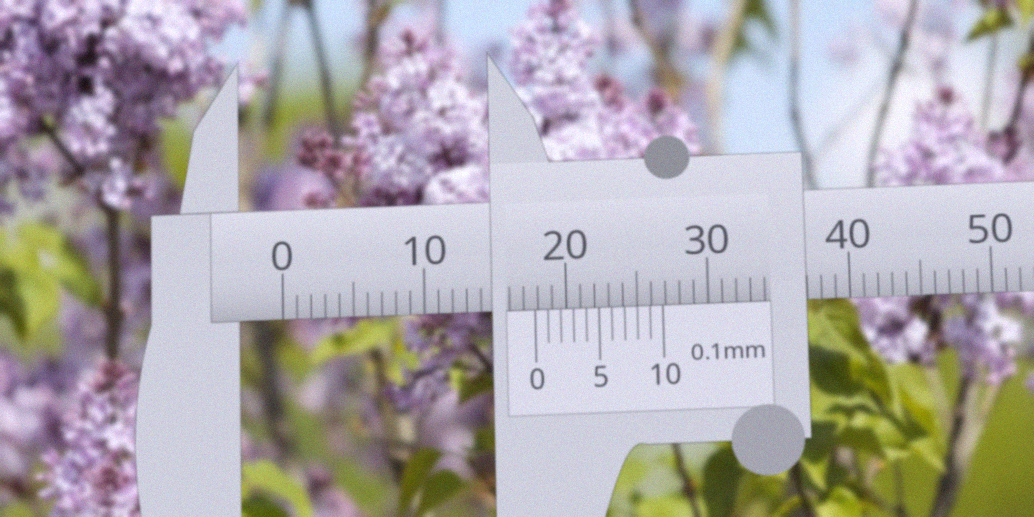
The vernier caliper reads mm 17.8
